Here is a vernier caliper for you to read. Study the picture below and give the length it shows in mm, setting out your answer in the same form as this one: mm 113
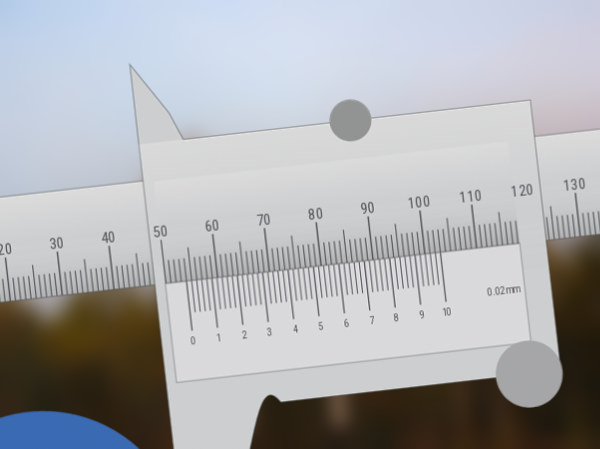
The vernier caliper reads mm 54.0
